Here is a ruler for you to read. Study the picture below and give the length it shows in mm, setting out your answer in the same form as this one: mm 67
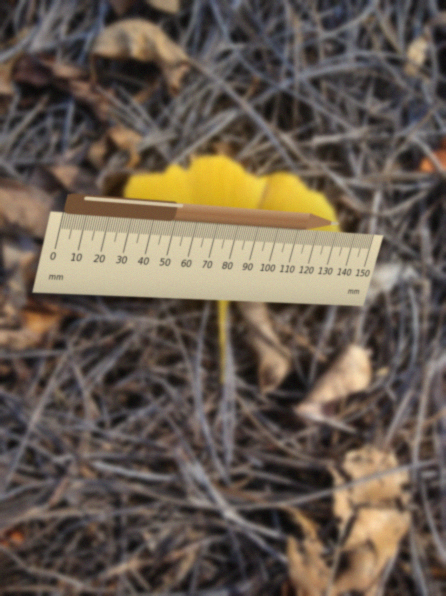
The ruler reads mm 130
